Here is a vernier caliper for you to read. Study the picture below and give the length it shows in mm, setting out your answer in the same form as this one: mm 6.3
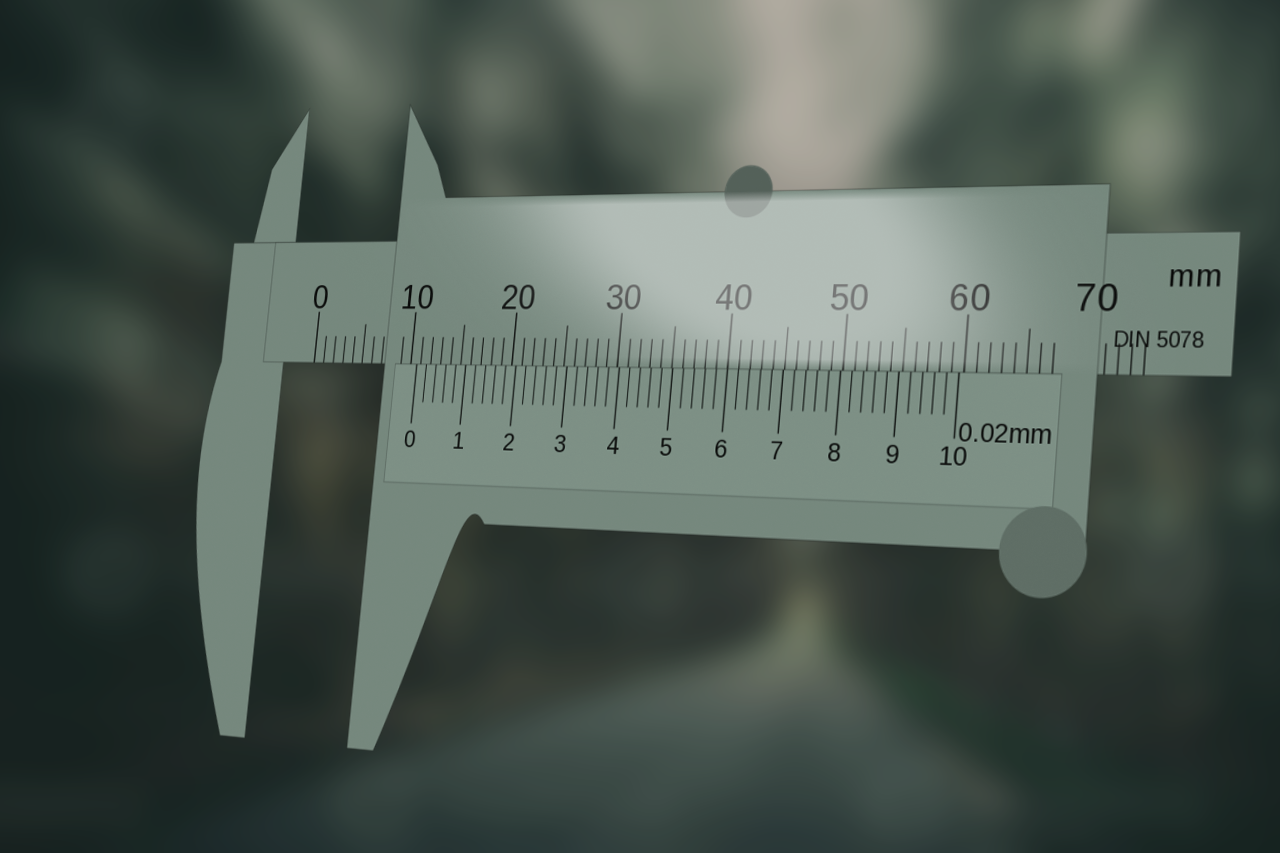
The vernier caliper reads mm 10.6
